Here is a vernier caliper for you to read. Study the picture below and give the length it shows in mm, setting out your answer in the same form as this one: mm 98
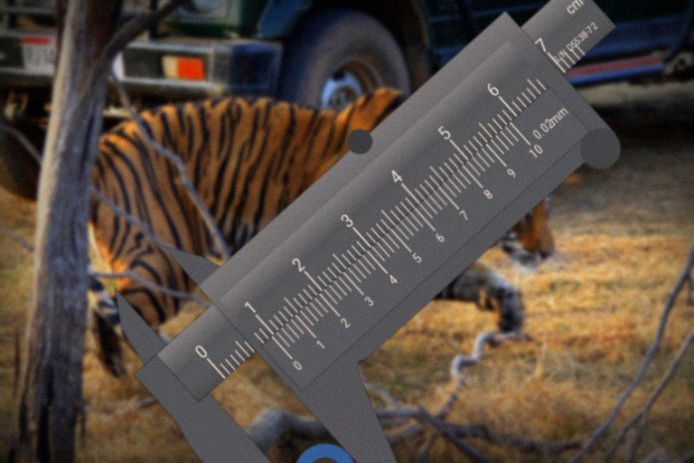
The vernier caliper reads mm 9.6
